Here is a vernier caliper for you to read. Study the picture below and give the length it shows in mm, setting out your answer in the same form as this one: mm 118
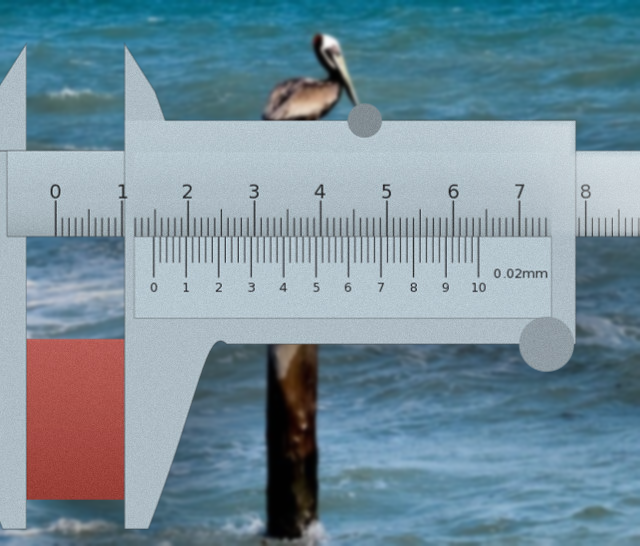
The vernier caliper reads mm 14.8
